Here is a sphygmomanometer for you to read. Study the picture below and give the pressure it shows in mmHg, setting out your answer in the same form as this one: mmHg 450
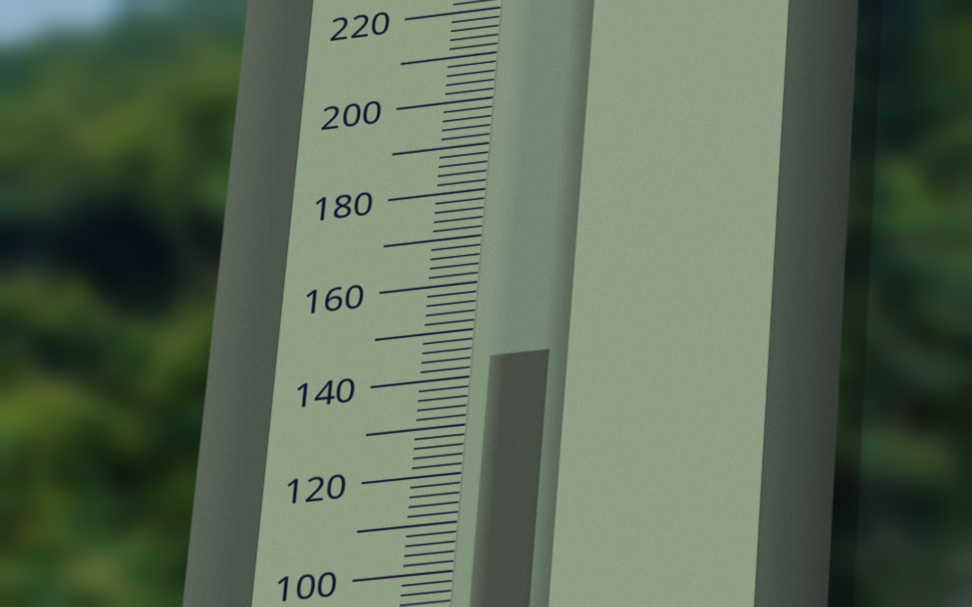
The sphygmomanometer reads mmHg 144
